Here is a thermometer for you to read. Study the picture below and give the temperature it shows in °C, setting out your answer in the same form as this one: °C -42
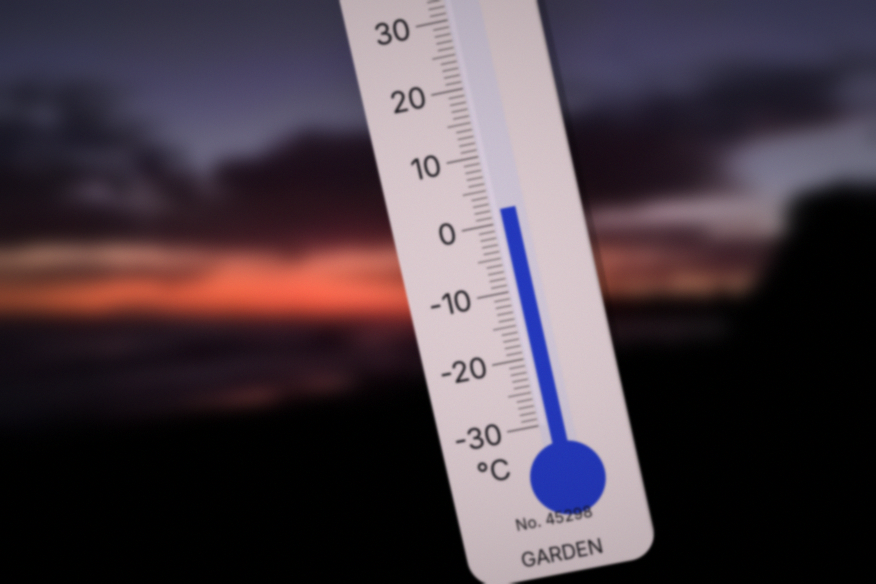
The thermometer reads °C 2
